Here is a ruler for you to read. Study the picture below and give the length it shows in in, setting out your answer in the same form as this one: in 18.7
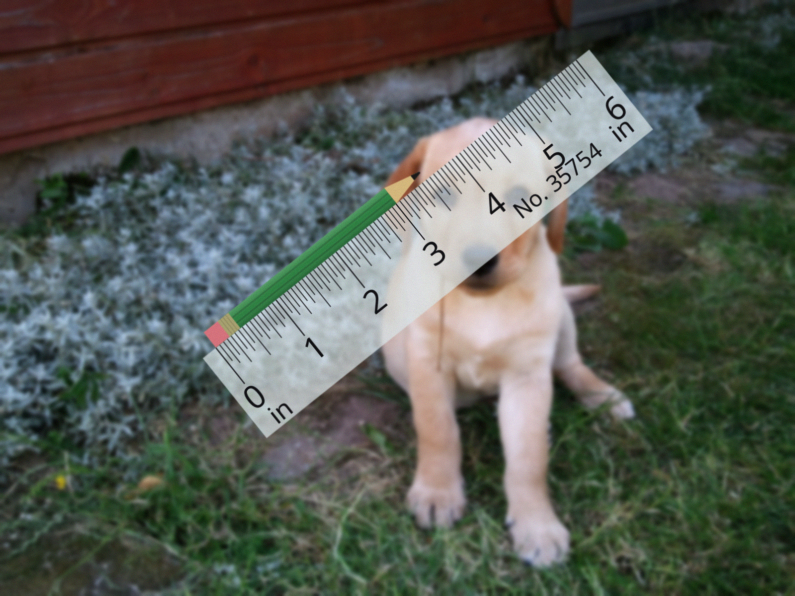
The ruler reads in 3.5
